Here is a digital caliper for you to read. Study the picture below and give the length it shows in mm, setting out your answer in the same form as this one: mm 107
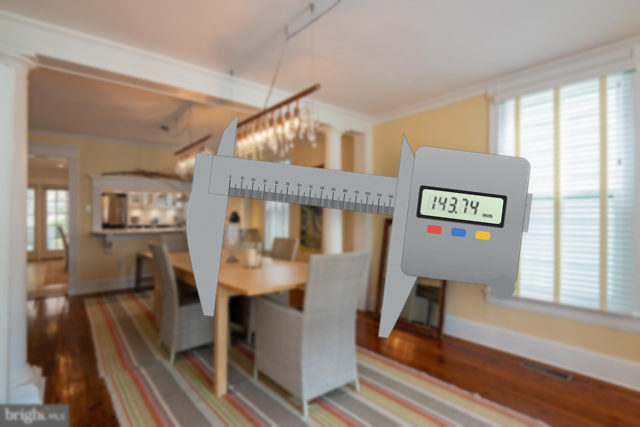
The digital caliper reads mm 143.74
